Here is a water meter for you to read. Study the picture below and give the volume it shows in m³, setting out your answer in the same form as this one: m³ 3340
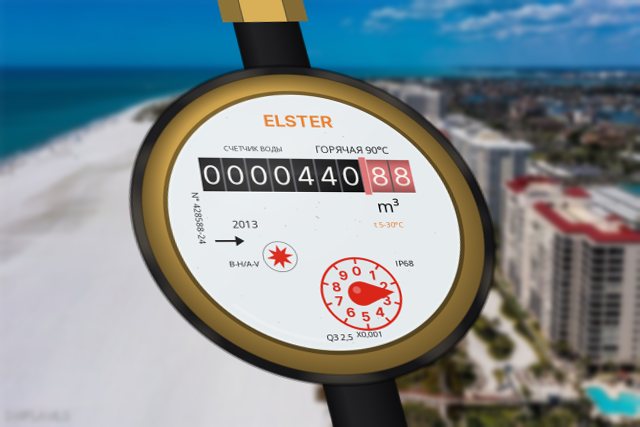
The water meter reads m³ 440.882
